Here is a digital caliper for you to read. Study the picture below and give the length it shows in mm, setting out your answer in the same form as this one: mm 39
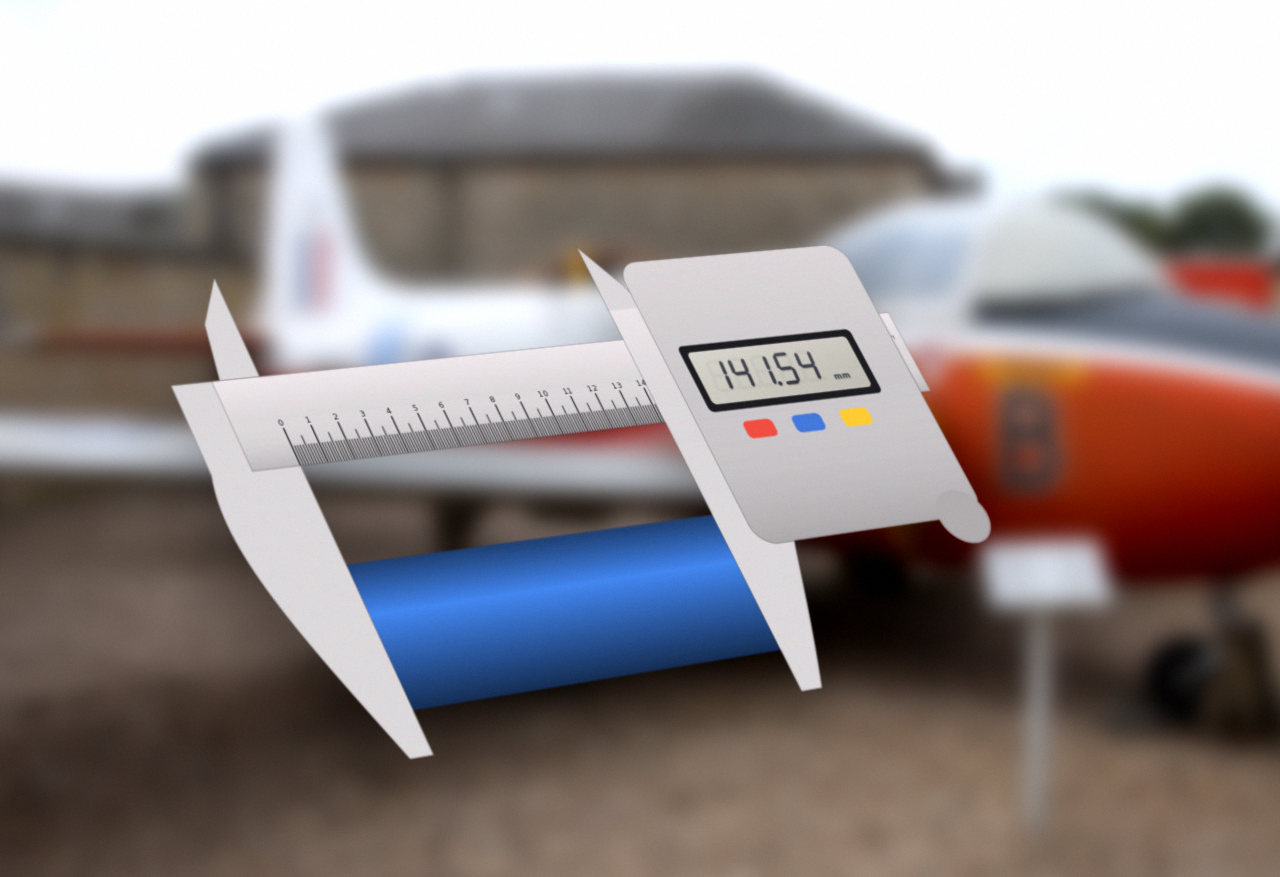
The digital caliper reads mm 141.54
